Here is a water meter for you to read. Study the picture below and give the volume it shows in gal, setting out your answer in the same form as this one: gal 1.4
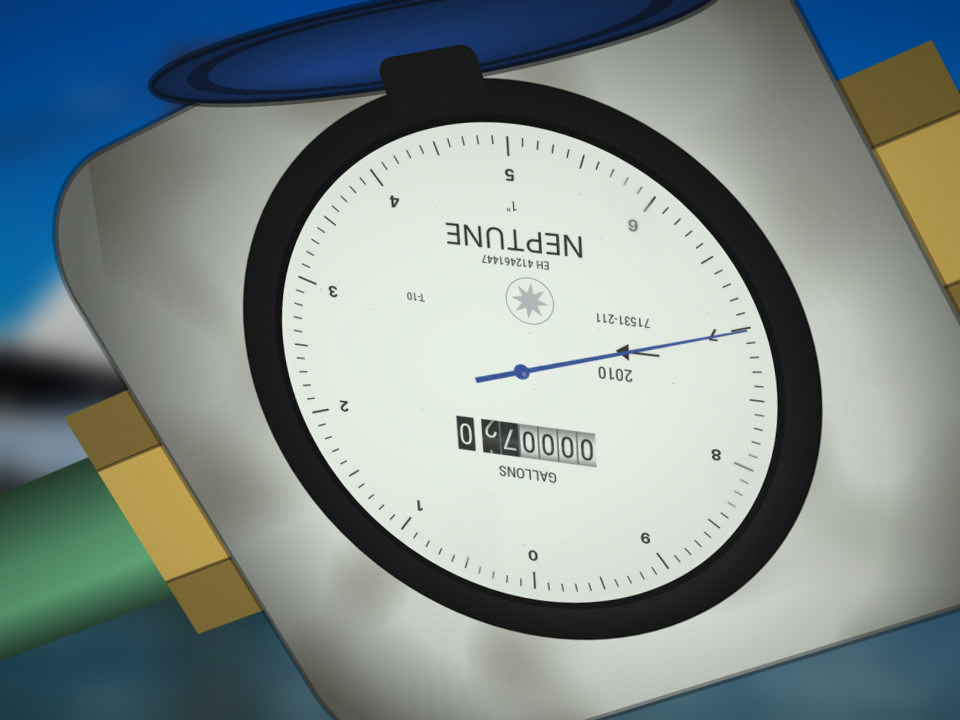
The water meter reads gal 717.0
